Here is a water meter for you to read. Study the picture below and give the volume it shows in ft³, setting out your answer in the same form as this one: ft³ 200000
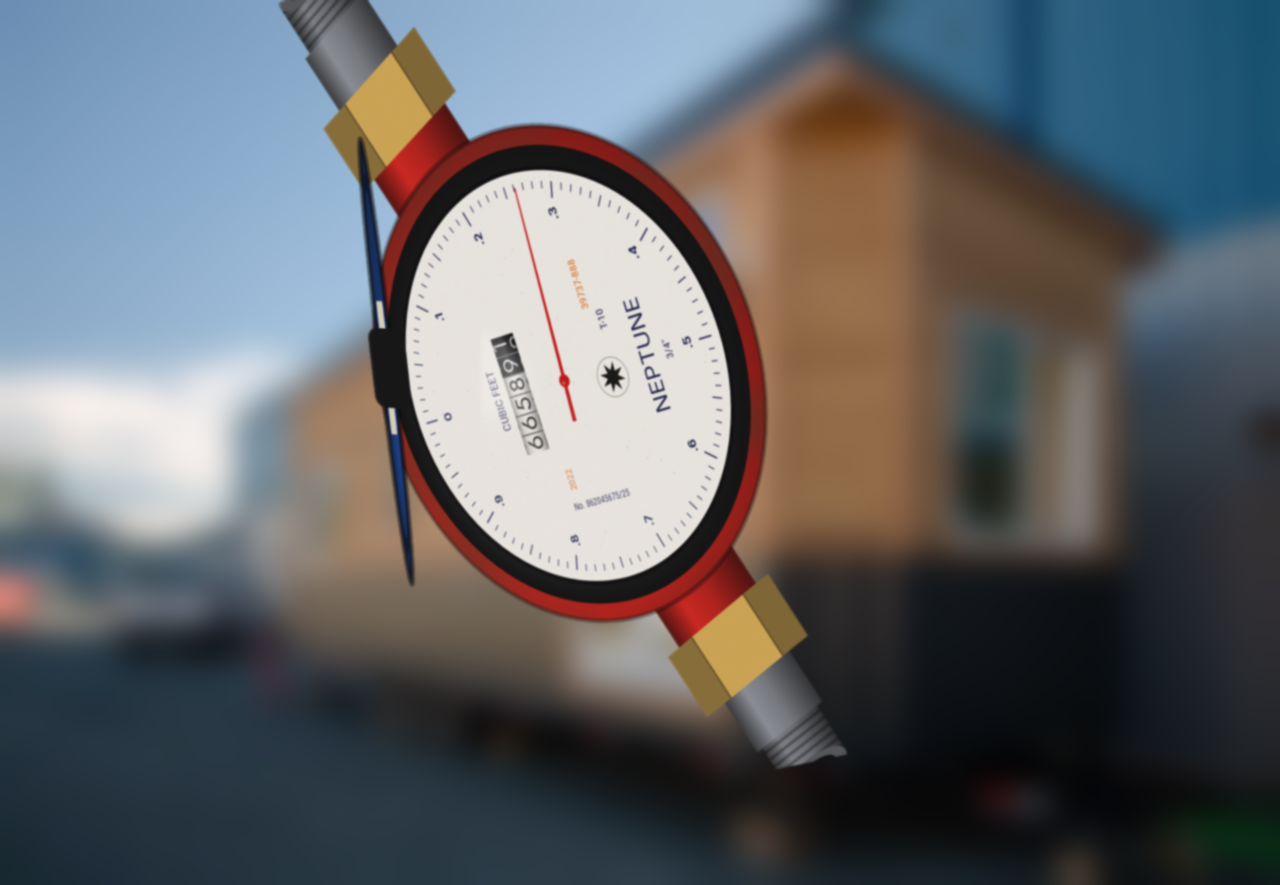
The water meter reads ft³ 665891.26
